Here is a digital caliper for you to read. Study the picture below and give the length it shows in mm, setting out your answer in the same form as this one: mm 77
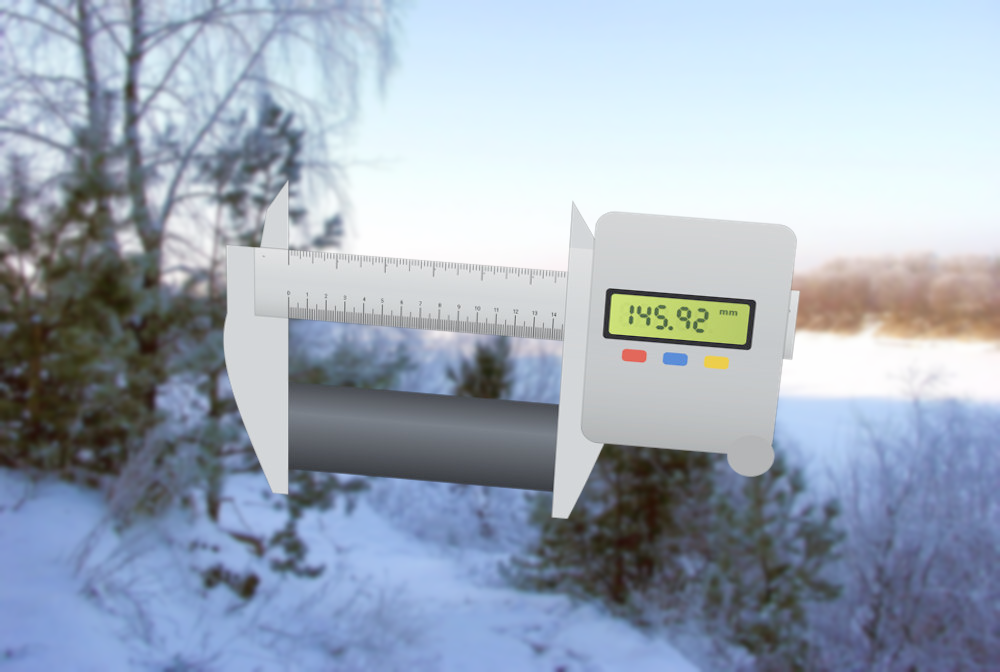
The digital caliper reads mm 145.92
